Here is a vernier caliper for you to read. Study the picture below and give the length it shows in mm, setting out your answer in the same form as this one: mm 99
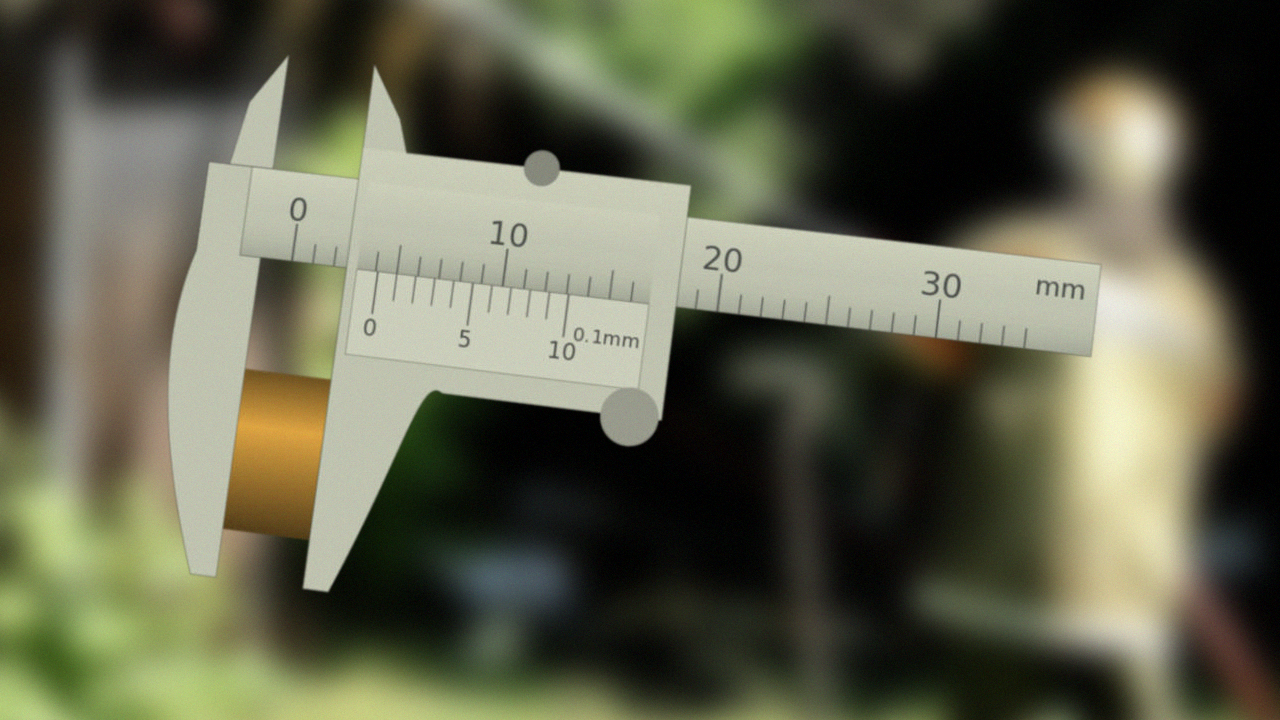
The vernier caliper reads mm 4.1
